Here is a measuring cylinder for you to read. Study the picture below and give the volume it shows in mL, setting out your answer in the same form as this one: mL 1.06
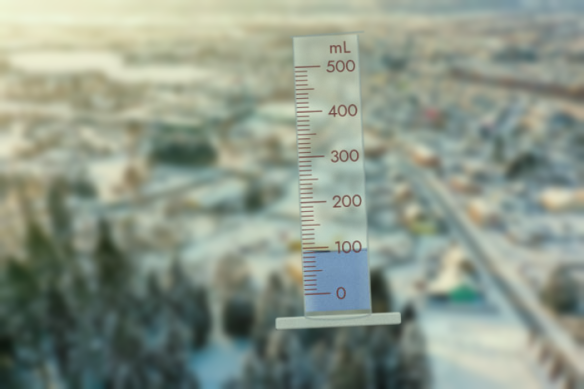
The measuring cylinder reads mL 90
